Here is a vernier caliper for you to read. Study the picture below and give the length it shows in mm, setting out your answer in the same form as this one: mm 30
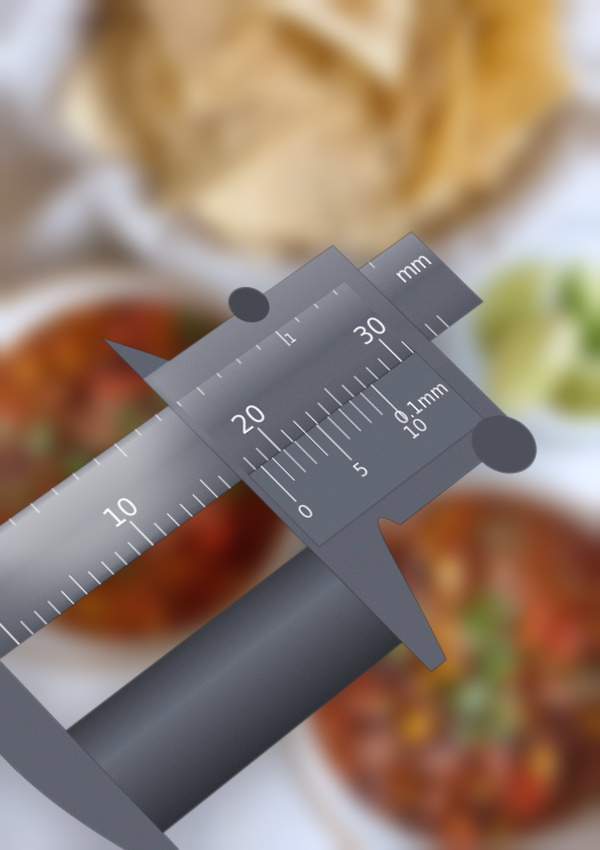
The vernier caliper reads mm 18.4
